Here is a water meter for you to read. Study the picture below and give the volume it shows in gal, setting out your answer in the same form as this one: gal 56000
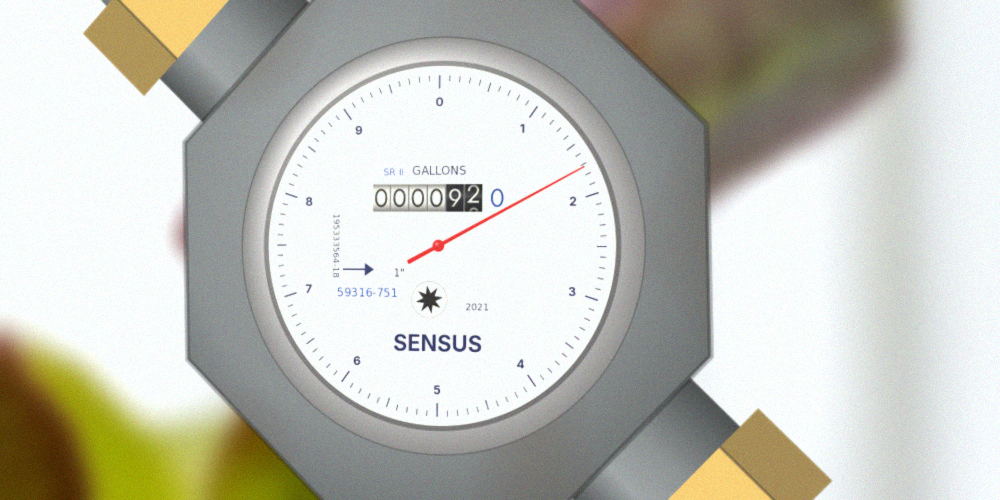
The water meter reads gal 921.7
